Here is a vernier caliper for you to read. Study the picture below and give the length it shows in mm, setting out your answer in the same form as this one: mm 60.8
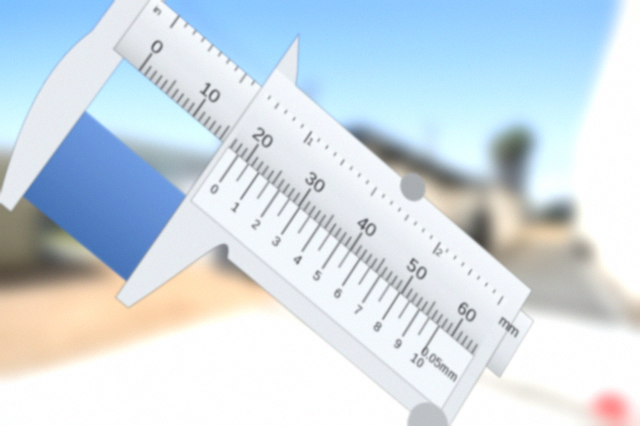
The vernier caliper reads mm 18.5
